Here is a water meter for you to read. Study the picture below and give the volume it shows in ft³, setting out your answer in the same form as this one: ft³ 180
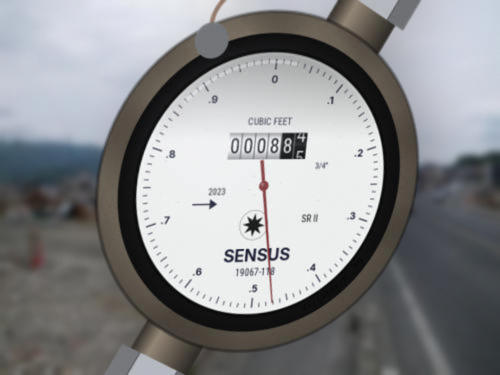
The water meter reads ft³ 884.47
